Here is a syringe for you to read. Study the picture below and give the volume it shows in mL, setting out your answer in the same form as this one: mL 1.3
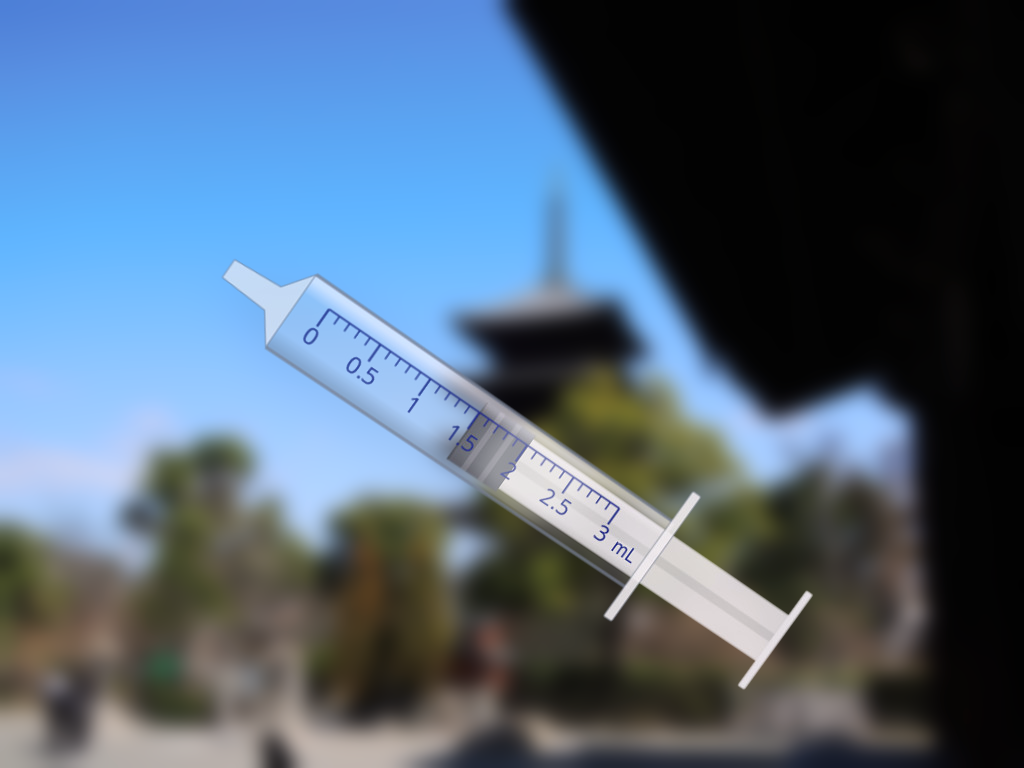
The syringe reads mL 1.5
